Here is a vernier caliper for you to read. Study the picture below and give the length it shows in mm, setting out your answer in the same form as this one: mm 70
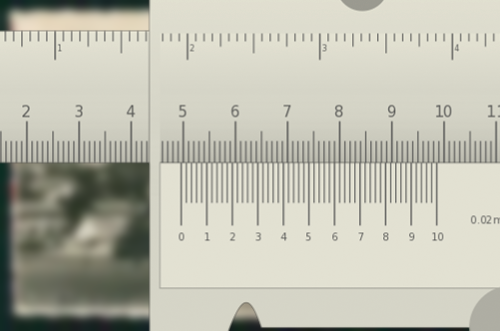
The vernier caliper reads mm 49.6
